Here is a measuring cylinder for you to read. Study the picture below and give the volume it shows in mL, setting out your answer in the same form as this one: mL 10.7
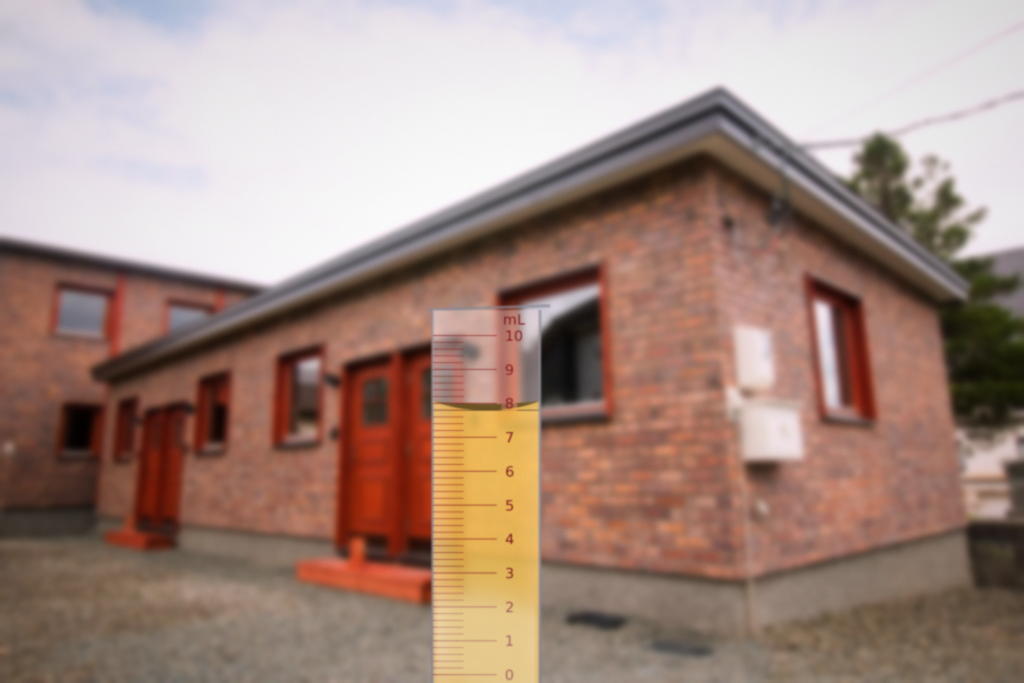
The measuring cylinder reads mL 7.8
